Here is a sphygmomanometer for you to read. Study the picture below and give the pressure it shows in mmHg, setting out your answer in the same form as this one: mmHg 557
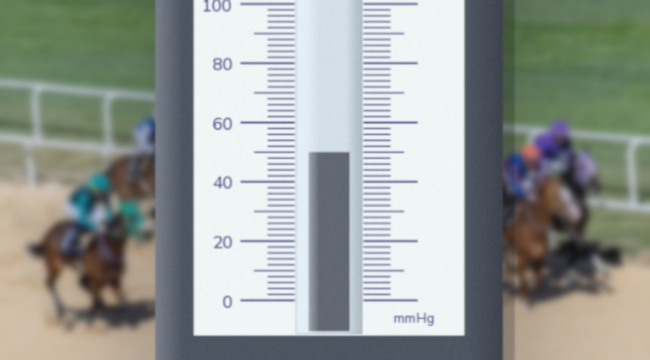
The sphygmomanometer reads mmHg 50
